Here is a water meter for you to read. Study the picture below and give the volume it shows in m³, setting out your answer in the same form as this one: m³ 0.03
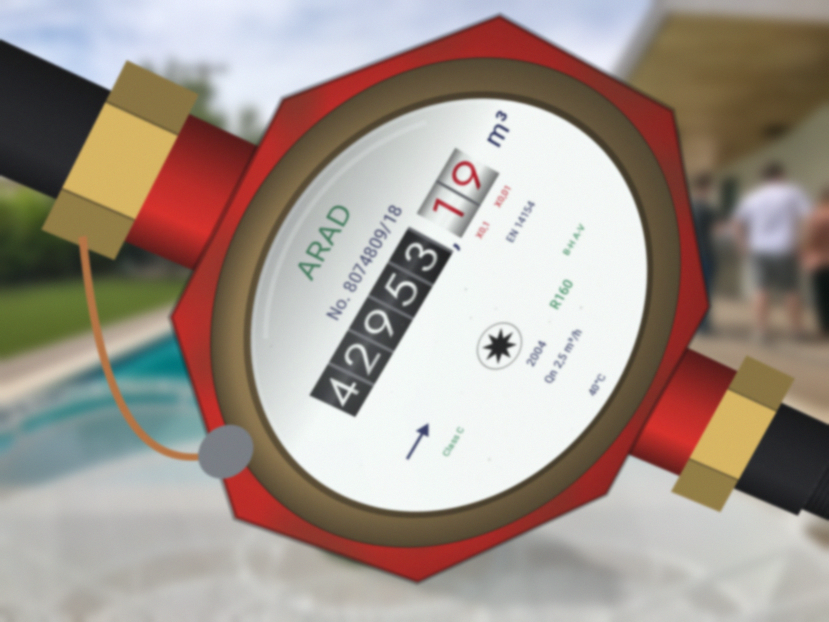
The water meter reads m³ 42953.19
